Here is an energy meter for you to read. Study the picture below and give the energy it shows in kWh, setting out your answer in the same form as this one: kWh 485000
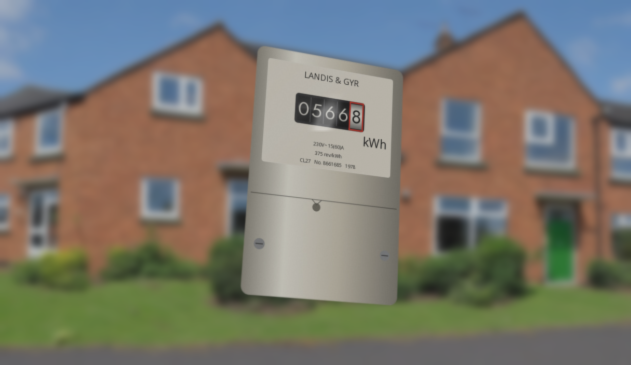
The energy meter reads kWh 566.8
